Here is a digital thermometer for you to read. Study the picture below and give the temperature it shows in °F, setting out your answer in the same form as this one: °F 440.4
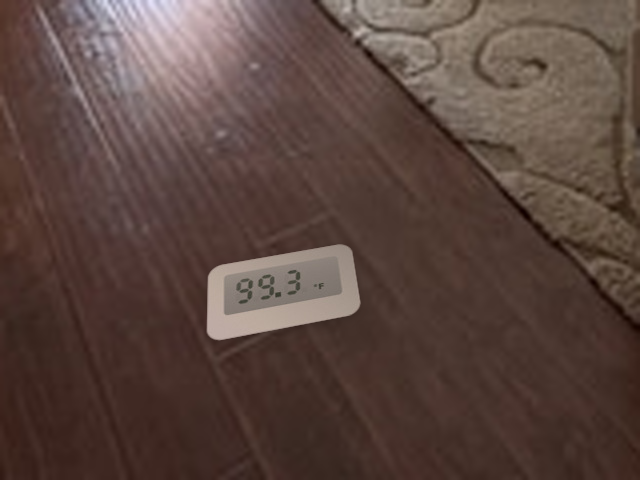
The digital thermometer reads °F 99.3
